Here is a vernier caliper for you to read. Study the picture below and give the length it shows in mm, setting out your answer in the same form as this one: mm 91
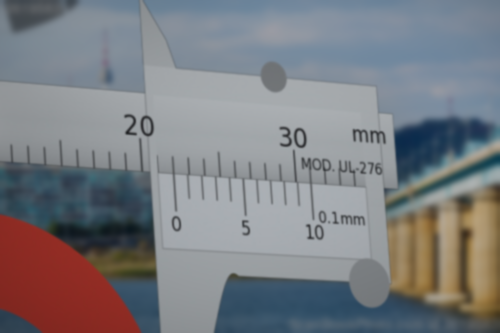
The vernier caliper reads mm 22.0
